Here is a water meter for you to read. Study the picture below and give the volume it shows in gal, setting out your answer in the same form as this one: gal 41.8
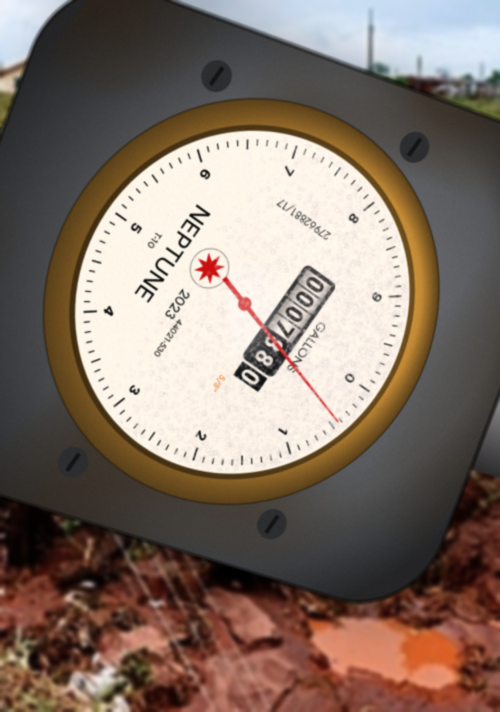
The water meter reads gal 7880.4
